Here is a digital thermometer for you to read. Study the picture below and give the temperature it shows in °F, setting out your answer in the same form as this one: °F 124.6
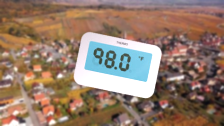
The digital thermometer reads °F 98.0
